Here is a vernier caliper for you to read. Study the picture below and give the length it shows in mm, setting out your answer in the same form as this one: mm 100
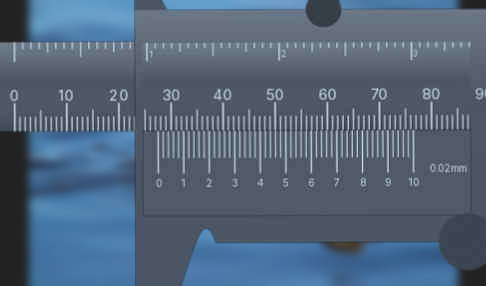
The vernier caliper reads mm 27.5
